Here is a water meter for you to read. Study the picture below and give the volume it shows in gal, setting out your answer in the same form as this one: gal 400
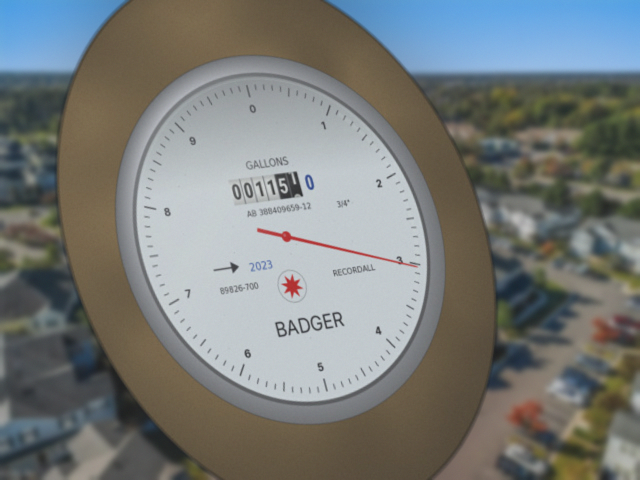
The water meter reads gal 11513.0
